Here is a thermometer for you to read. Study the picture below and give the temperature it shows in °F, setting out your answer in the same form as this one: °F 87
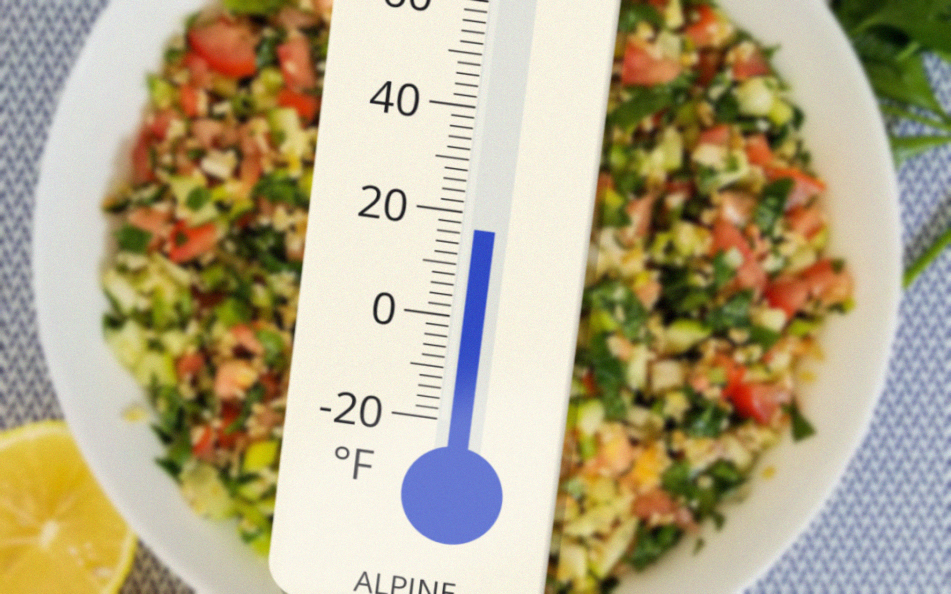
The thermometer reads °F 17
